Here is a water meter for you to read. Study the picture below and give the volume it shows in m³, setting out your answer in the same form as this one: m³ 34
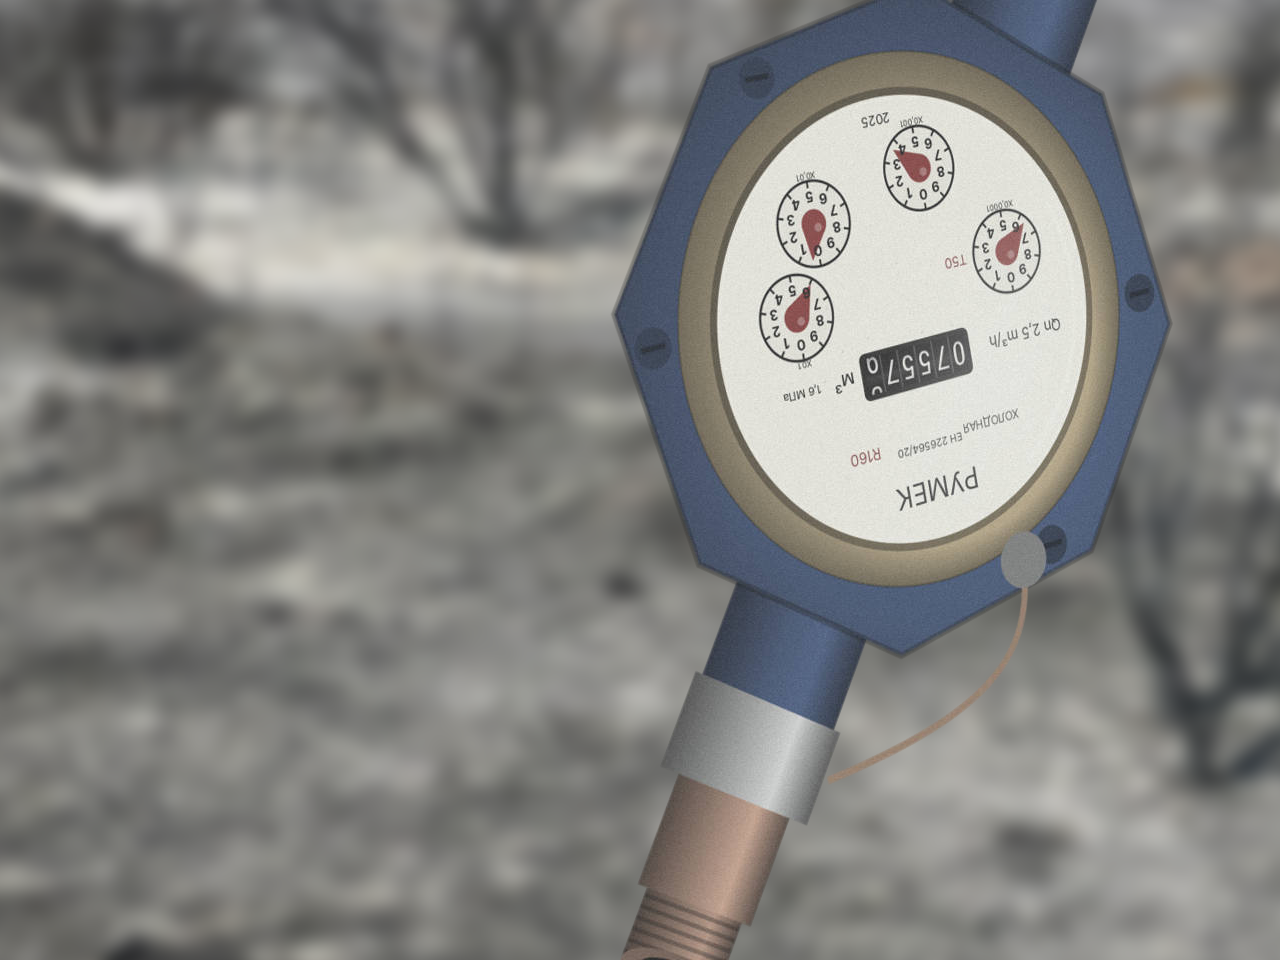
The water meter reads m³ 75578.6036
